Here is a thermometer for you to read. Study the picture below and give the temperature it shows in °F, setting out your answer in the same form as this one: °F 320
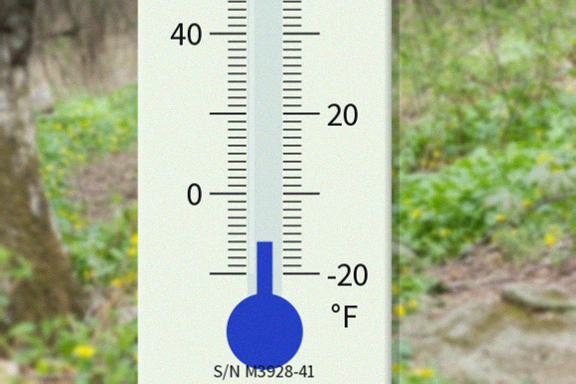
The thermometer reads °F -12
